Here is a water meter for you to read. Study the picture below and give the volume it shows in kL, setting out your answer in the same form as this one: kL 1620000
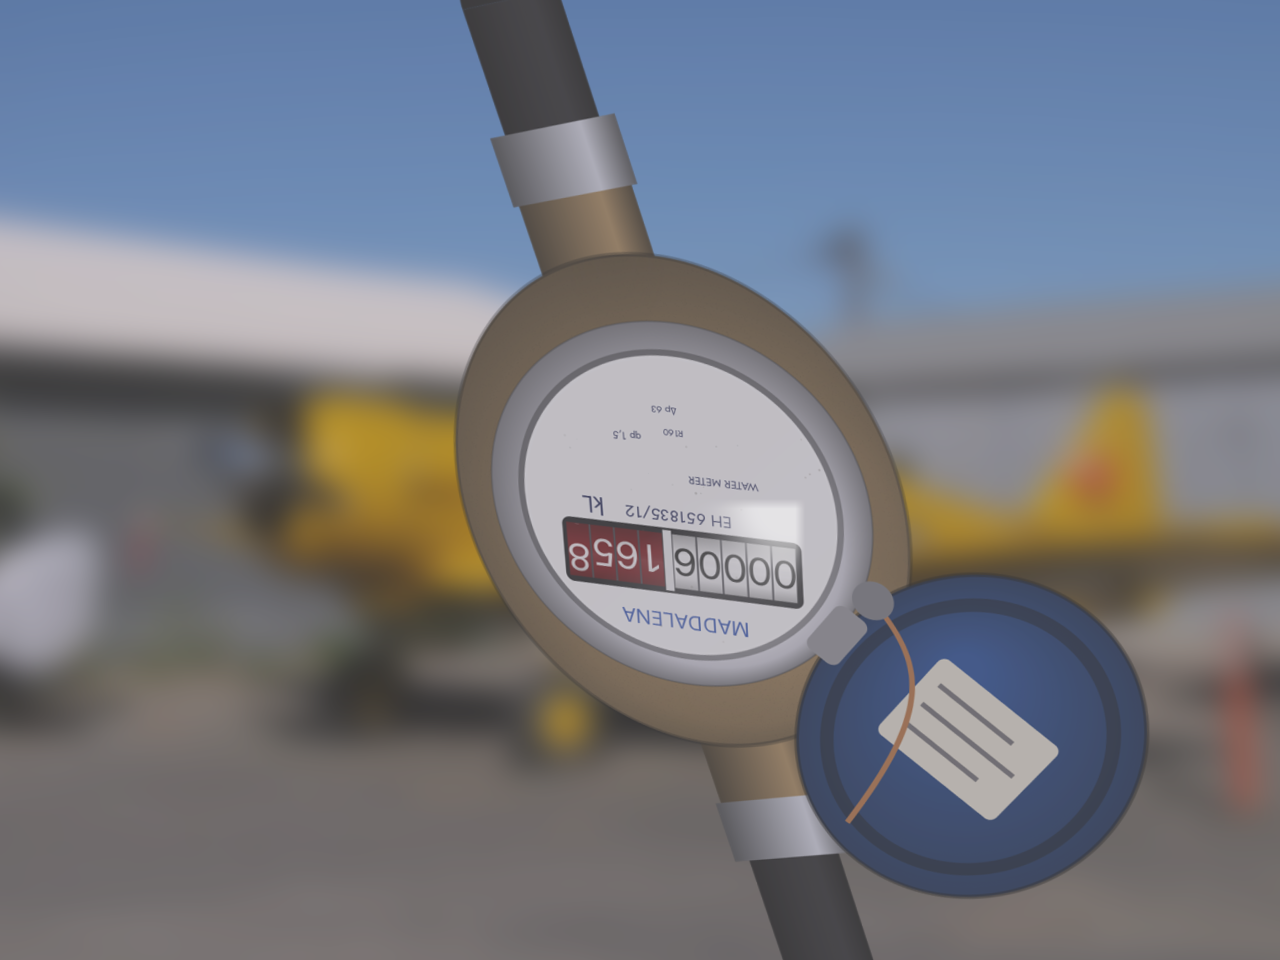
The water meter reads kL 6.1658
